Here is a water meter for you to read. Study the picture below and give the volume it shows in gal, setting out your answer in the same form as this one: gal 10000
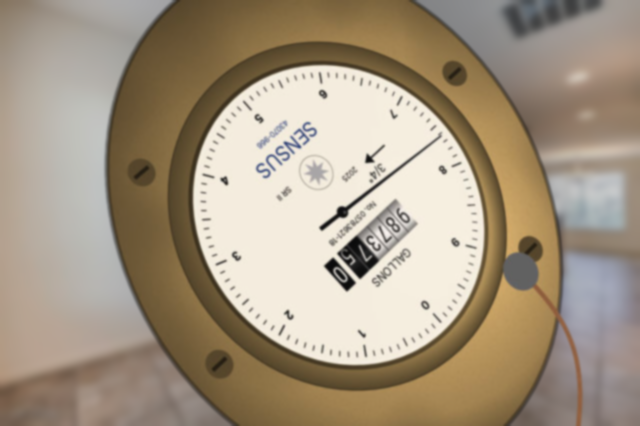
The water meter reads gal 9873747.6
